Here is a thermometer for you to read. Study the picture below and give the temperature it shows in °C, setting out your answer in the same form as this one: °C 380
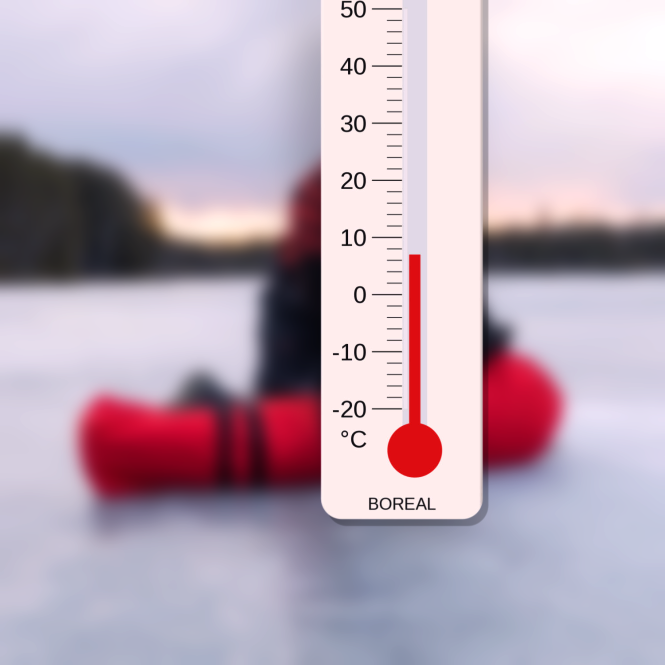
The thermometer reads °C 7
